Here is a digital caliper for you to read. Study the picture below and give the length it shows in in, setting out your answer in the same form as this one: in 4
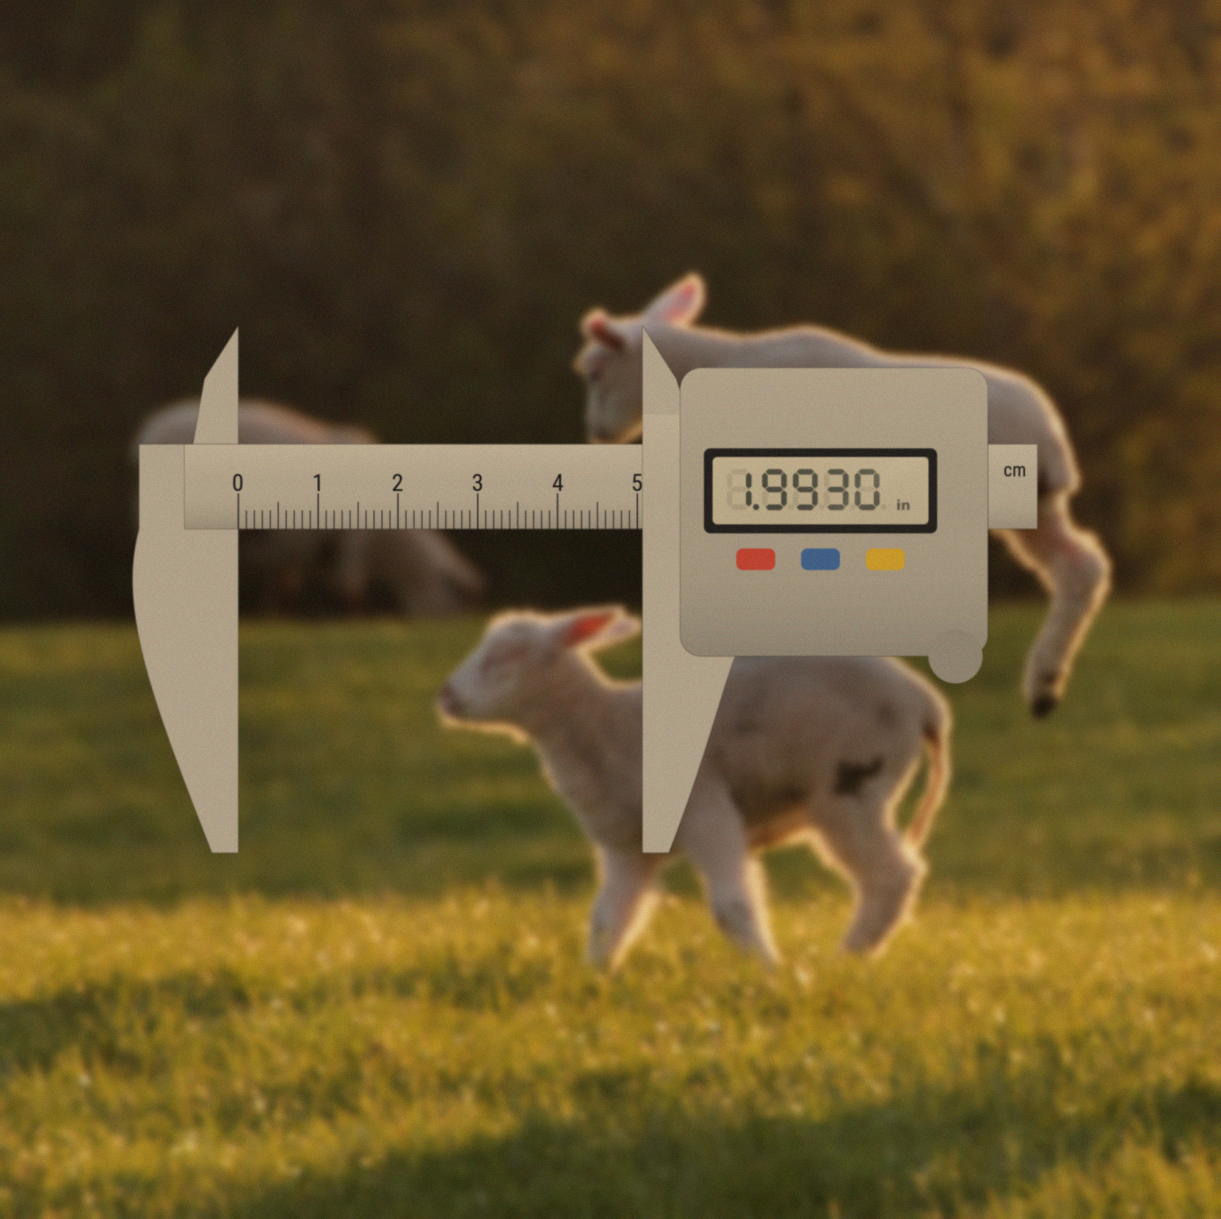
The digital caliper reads in 1.9930
